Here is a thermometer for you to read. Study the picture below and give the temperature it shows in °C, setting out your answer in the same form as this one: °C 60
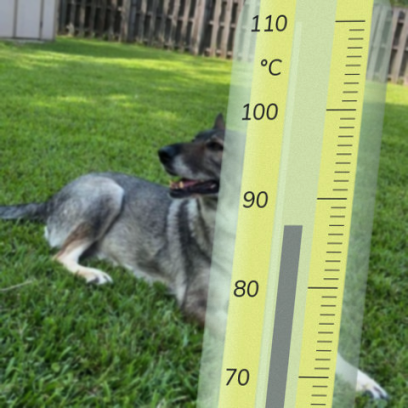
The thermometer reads °C 87
